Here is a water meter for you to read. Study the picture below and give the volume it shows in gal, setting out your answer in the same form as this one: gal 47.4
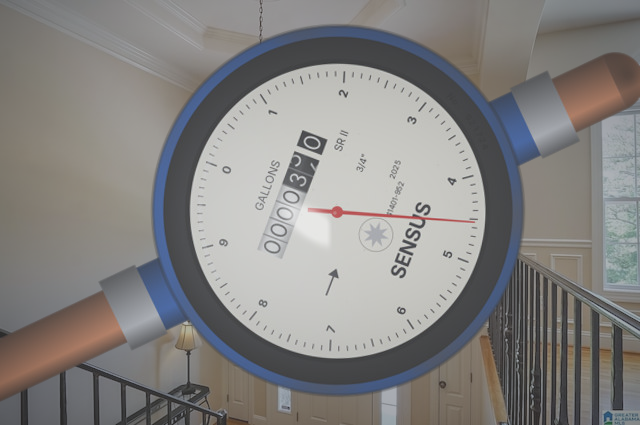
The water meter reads gal 354.5
